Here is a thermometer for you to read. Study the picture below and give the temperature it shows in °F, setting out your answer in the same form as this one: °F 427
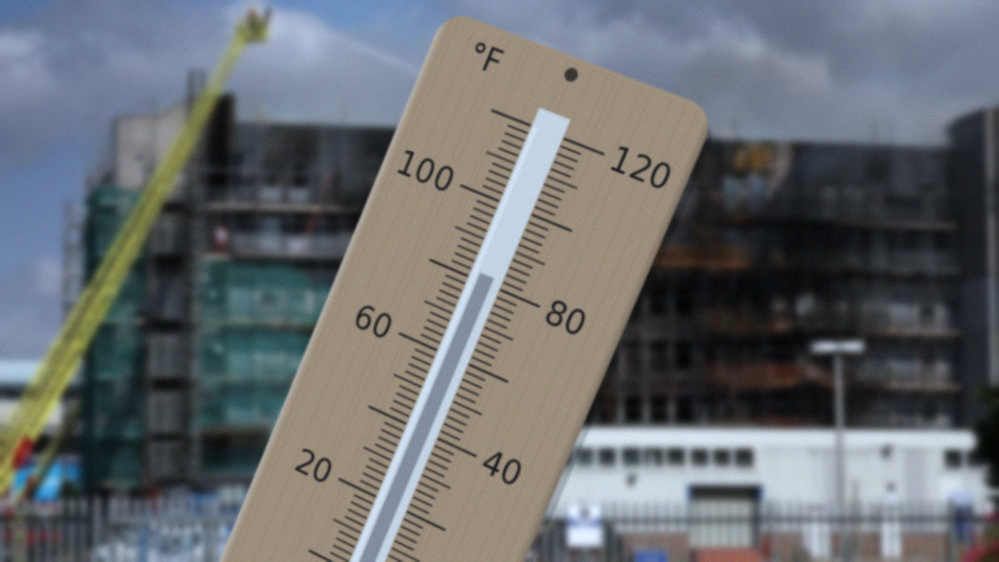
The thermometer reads °F 82
